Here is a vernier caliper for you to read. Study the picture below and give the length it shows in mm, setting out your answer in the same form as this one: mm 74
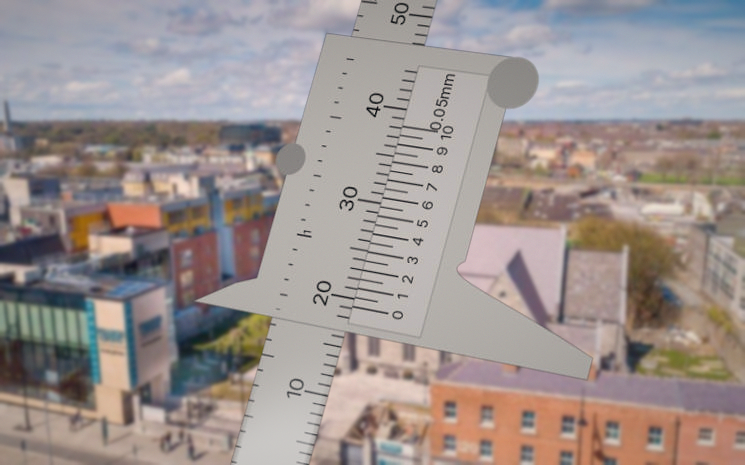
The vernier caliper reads mm 19.2
